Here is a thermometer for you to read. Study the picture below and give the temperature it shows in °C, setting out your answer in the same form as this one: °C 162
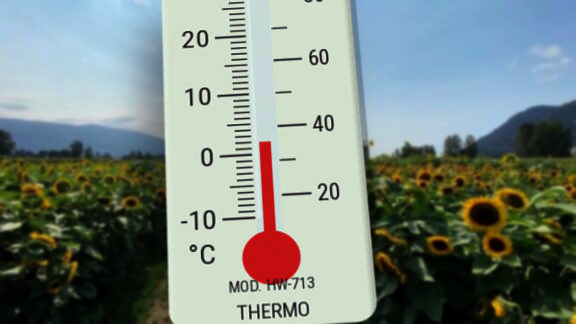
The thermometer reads °C 2
